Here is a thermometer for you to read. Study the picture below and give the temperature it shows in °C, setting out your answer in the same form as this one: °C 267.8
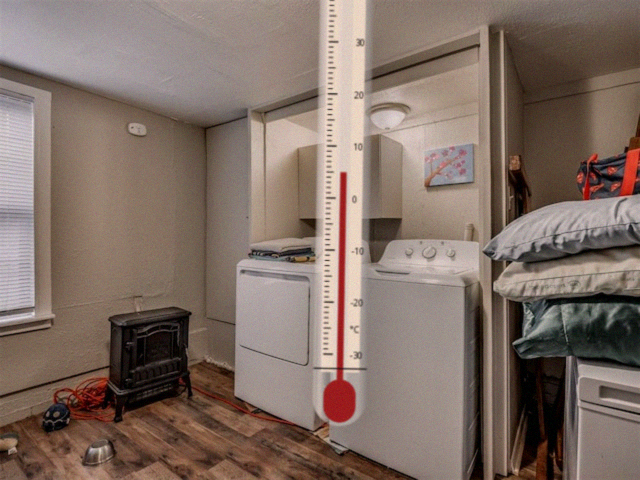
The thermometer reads °C 5
